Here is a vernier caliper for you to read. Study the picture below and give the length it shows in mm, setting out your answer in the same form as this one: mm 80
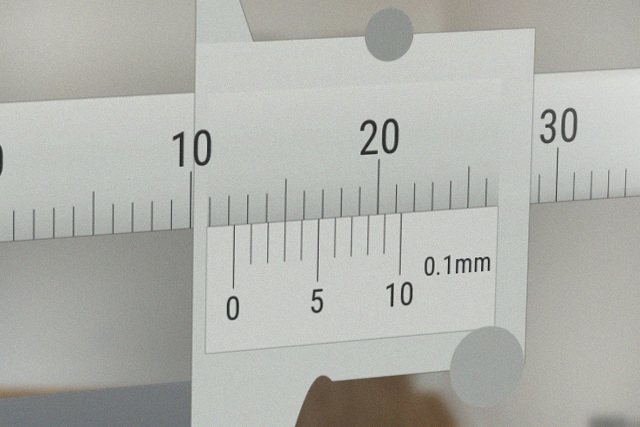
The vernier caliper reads mm 12.3
